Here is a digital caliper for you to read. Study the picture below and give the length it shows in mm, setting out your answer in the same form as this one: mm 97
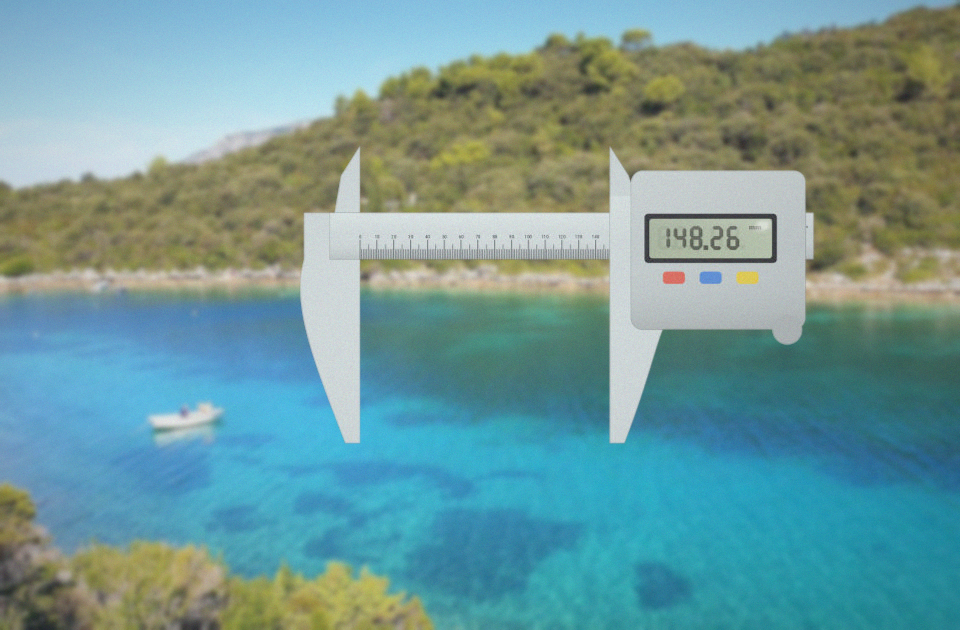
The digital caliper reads mm 148.26
